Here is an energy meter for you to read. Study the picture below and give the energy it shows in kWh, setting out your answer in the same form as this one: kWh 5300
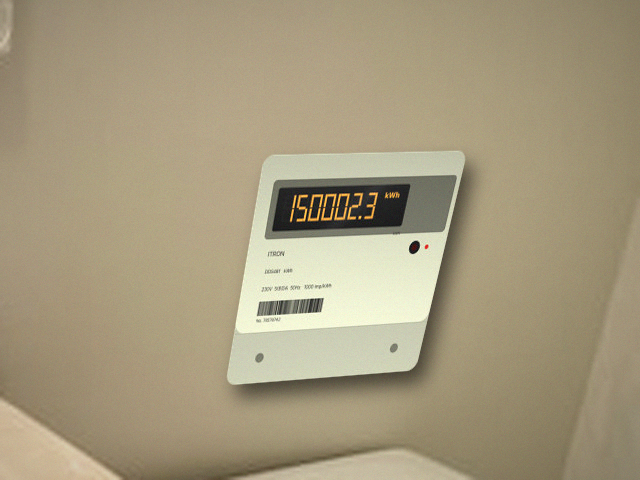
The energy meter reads kWh 150002.3
